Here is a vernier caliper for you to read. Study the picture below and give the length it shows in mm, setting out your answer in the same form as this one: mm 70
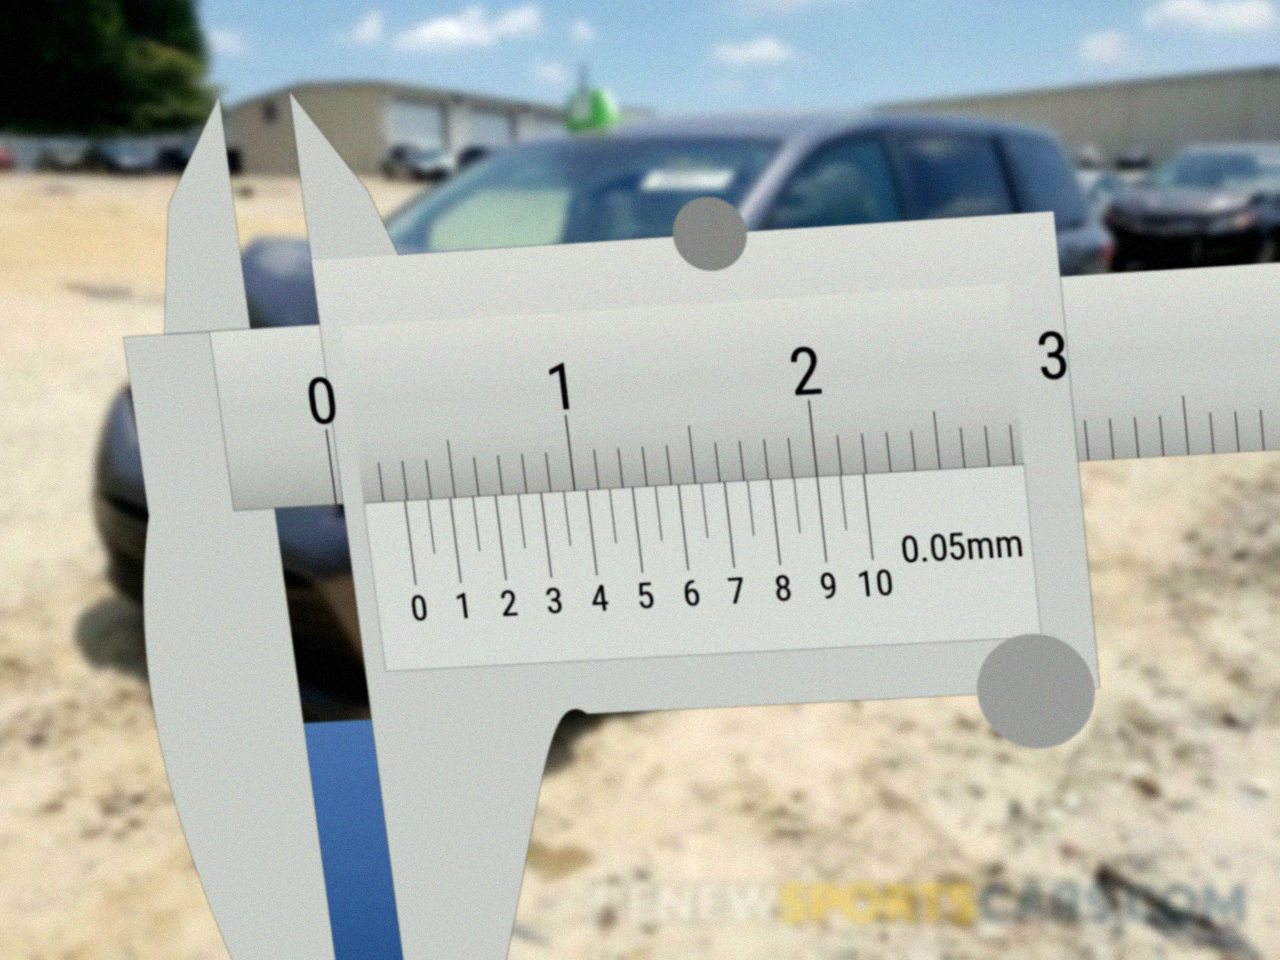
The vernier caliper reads mm 2.9
